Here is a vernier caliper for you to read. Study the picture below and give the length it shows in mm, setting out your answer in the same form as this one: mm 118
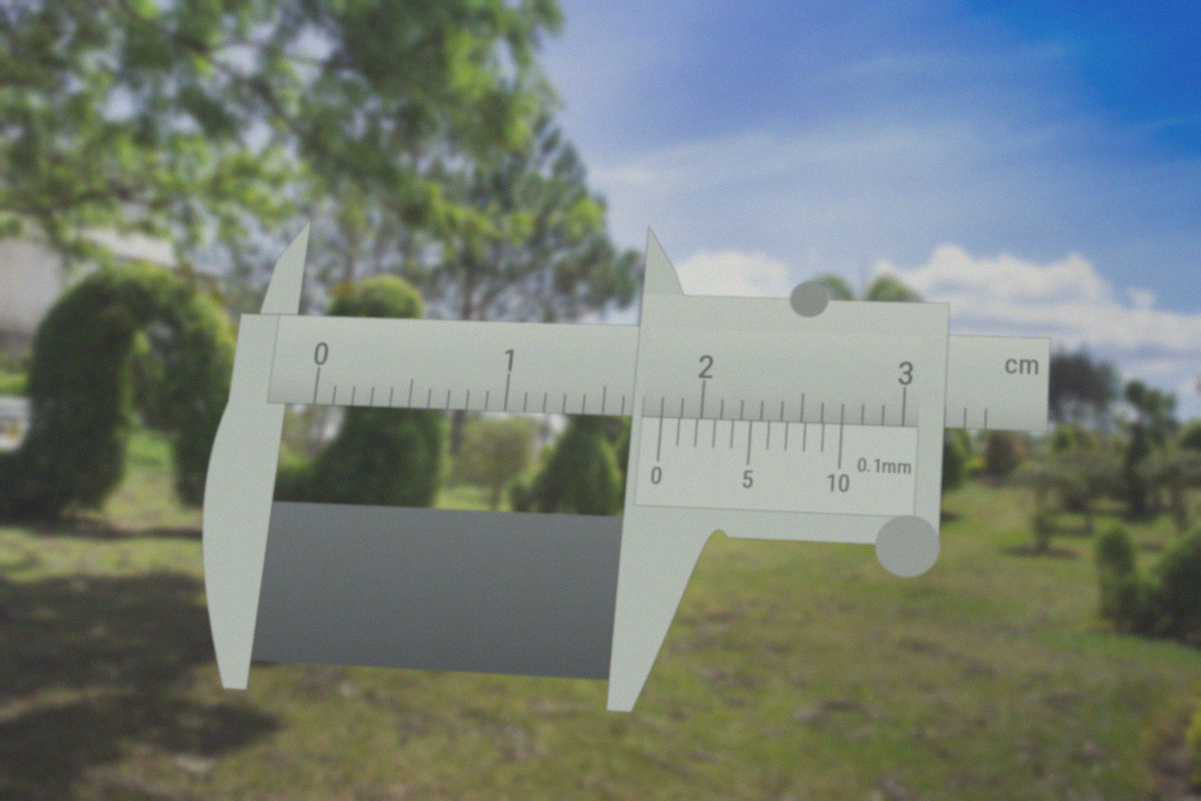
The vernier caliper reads mm 18.0
